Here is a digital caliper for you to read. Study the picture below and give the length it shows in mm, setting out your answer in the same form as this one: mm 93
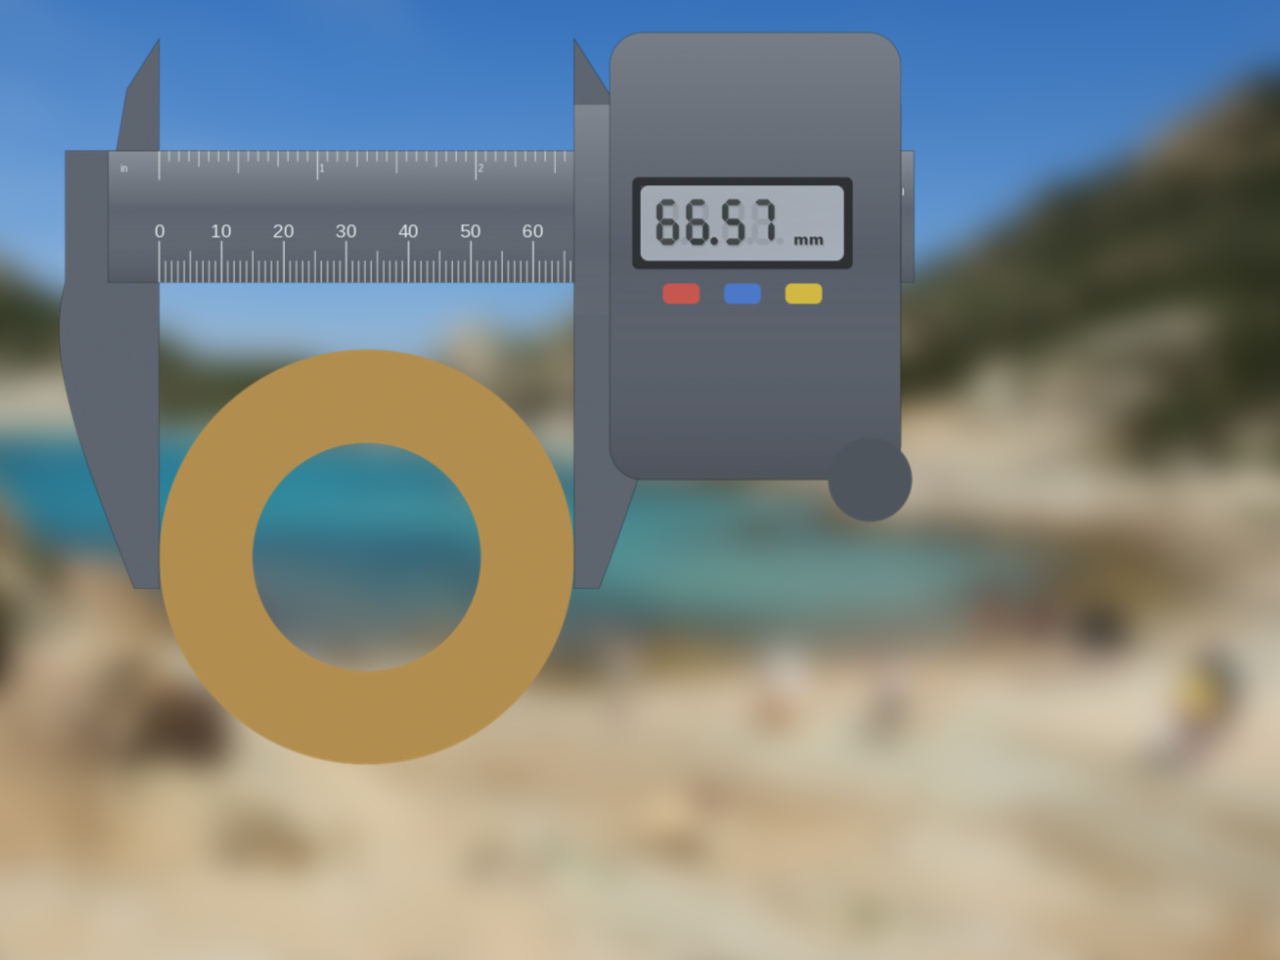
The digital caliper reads mm 66.57
